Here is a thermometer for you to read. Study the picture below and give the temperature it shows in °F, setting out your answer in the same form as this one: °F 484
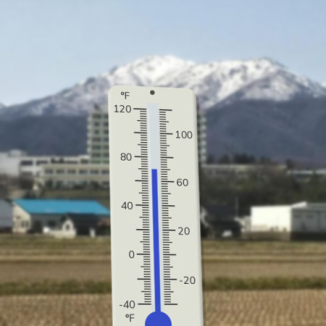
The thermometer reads °F 70
